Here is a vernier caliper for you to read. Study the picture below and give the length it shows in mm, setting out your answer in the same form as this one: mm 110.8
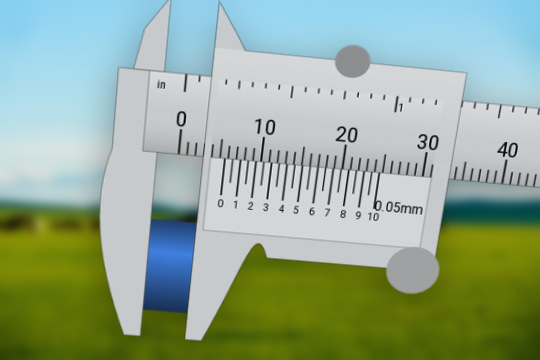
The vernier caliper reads mm 5.6
